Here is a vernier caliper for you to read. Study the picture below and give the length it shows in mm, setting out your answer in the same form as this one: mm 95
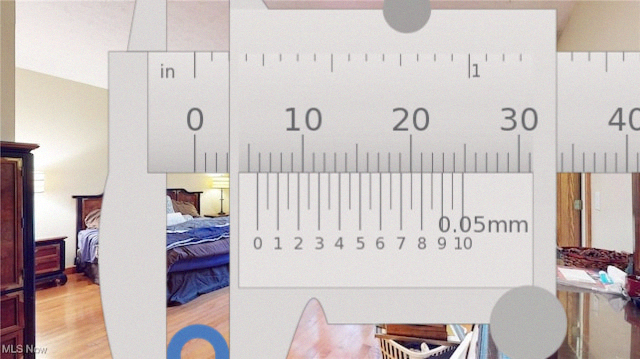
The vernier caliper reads mm 5.8
